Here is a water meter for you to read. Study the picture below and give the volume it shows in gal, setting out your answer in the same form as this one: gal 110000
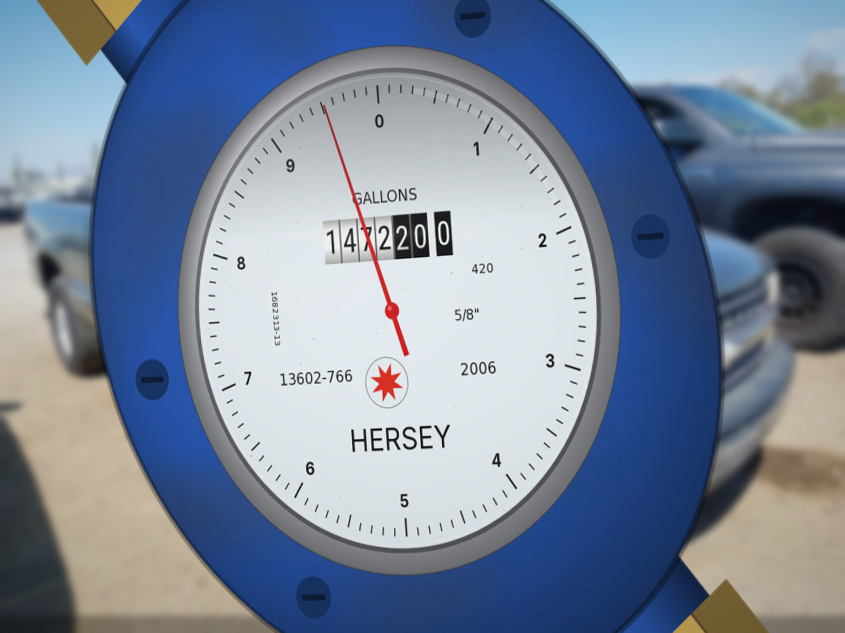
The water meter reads gal 1472199.5
